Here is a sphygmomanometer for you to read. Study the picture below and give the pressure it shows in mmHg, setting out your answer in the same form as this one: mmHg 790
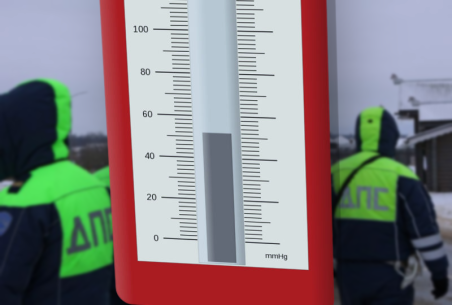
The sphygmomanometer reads mmHg 52
